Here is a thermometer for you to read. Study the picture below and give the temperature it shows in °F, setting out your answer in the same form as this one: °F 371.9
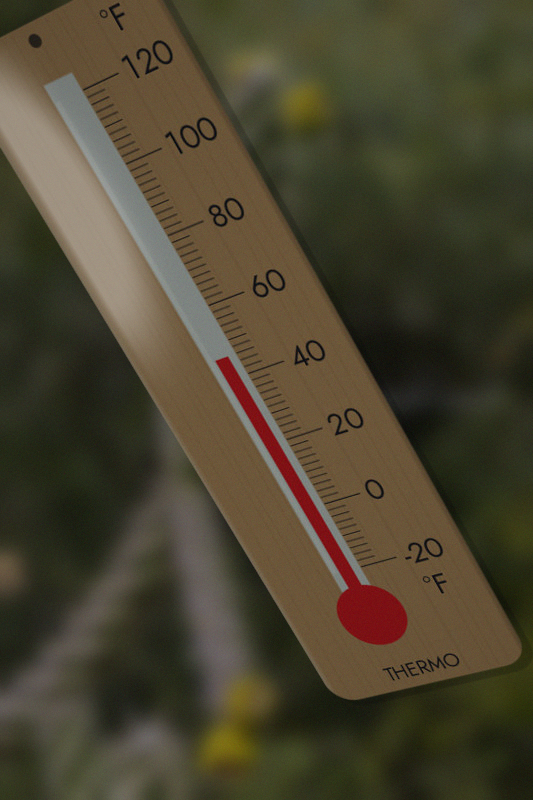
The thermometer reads °F 46
